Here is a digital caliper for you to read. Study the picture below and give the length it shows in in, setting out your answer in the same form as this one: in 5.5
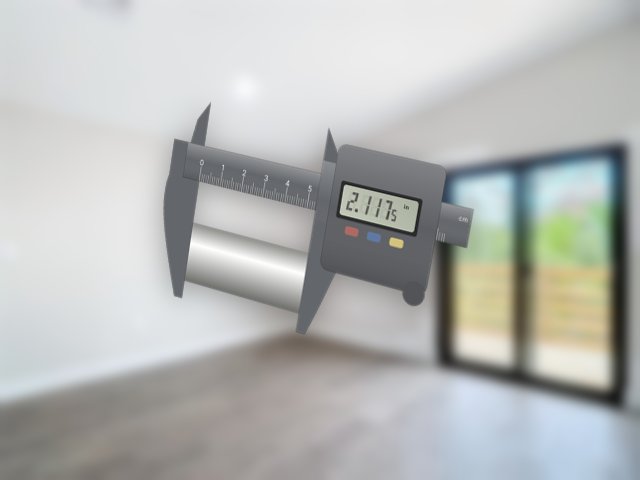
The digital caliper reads in 2.1175
